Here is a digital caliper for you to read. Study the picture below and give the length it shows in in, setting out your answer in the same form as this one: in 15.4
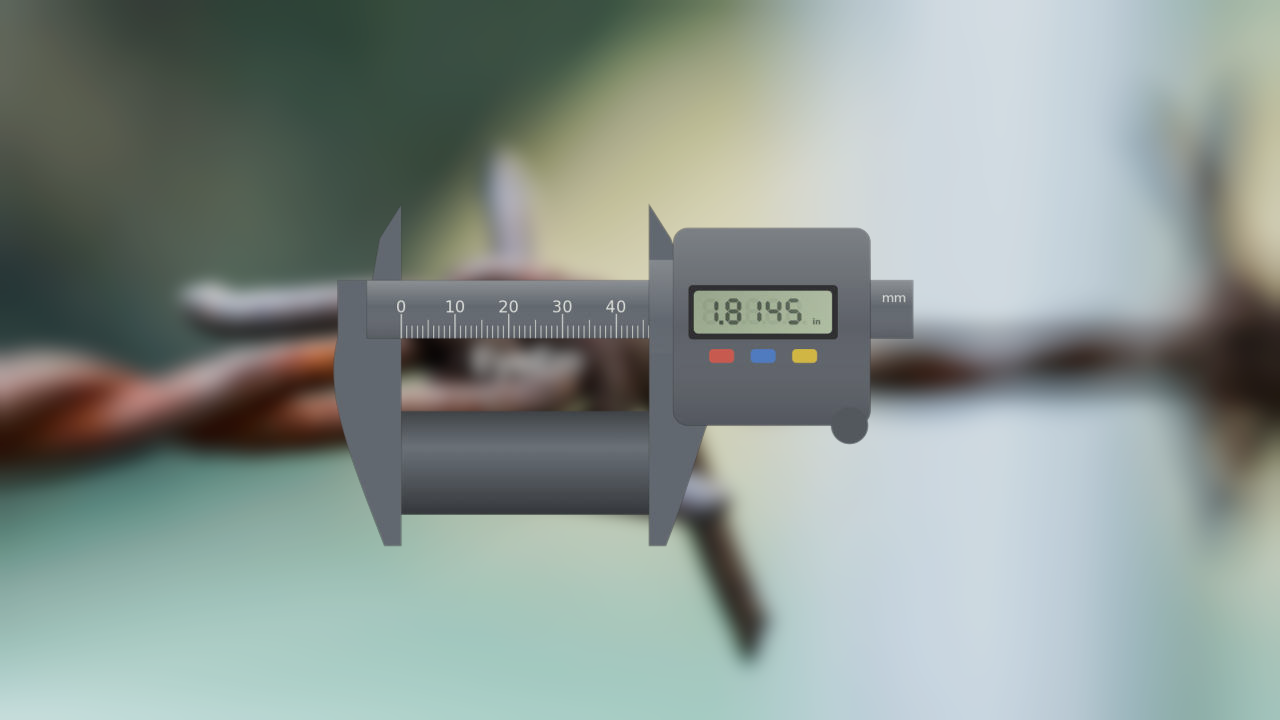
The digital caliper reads in 1.8145
